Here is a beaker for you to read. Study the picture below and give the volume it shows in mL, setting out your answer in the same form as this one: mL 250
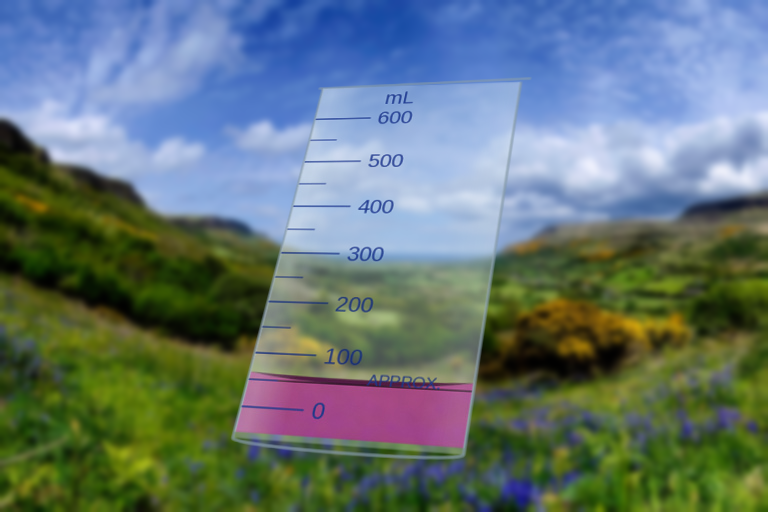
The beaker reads mL 50
